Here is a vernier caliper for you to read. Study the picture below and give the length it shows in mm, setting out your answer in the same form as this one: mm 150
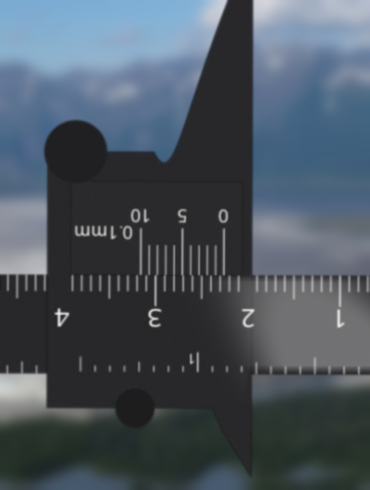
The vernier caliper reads mm 22.6
